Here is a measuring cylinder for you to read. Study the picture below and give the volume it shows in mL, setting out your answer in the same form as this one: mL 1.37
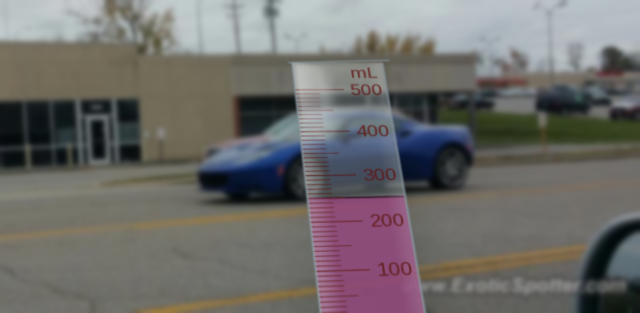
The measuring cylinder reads mL 250
